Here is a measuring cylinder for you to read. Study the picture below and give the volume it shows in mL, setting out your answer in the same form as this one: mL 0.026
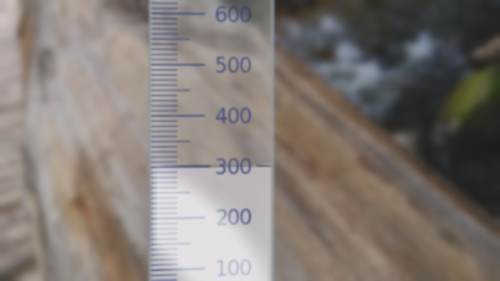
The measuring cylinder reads mL 300
